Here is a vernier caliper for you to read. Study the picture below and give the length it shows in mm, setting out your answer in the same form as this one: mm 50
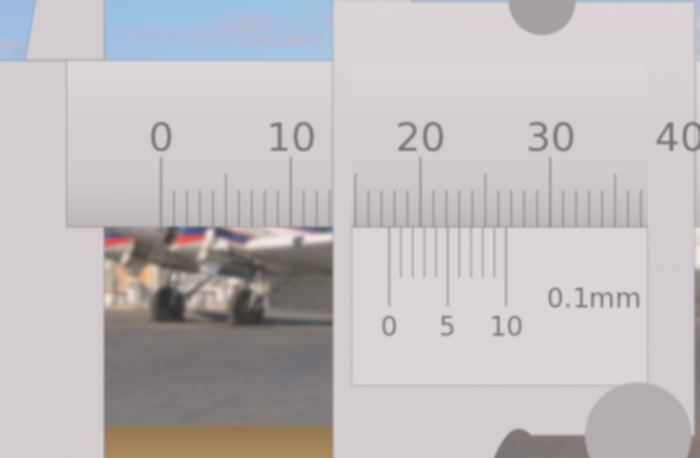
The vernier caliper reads mm 17.6
